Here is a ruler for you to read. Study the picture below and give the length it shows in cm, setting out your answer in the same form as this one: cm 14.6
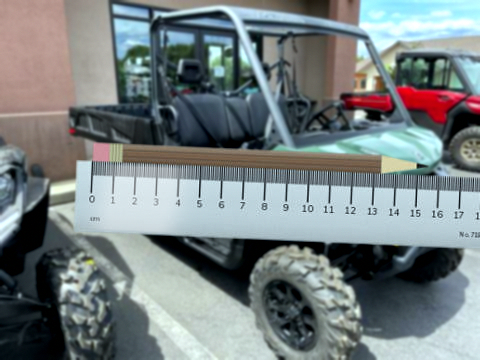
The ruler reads cm 15.5
